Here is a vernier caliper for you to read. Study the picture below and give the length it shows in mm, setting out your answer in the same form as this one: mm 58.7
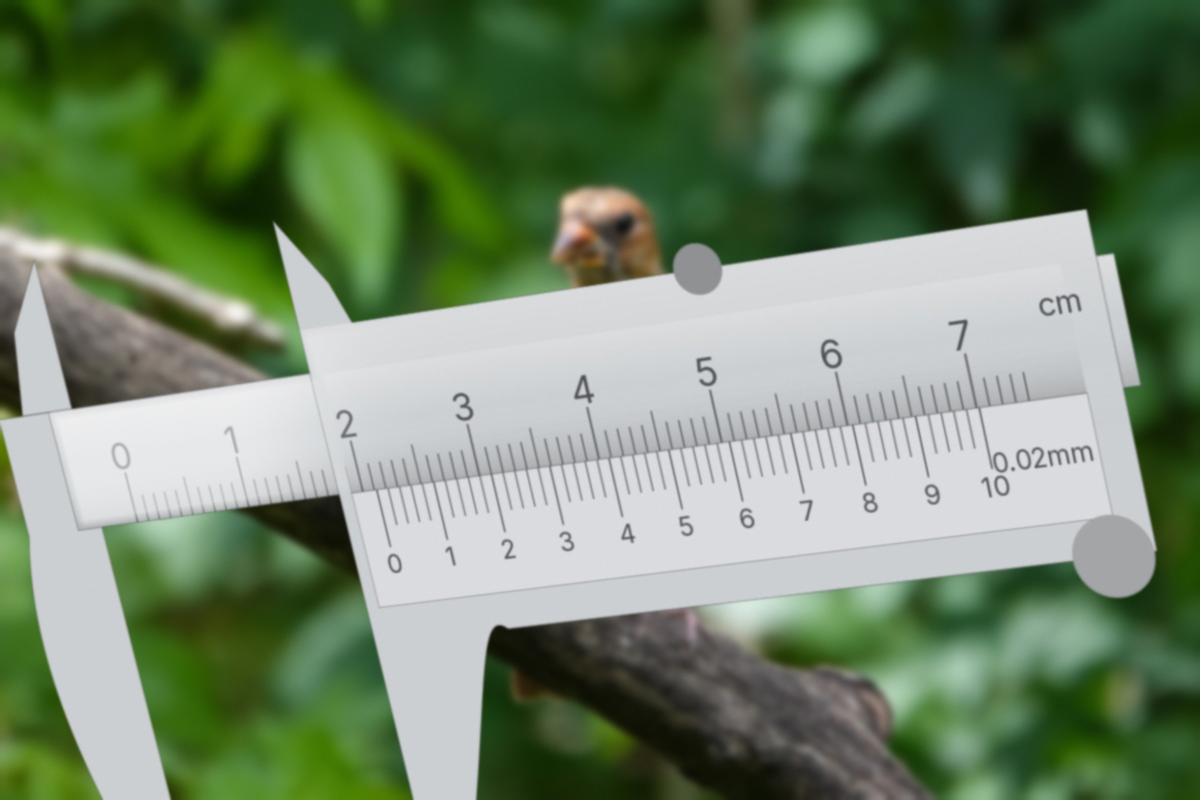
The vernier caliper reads mm 21.2
